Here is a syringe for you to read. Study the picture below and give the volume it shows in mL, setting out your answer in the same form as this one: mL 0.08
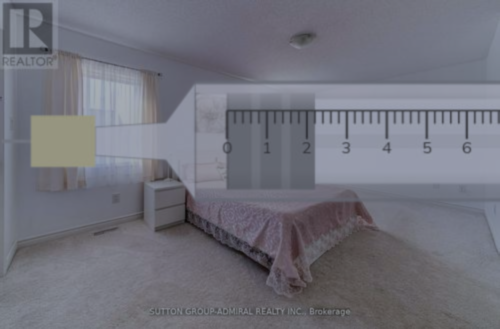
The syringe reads mL 0
